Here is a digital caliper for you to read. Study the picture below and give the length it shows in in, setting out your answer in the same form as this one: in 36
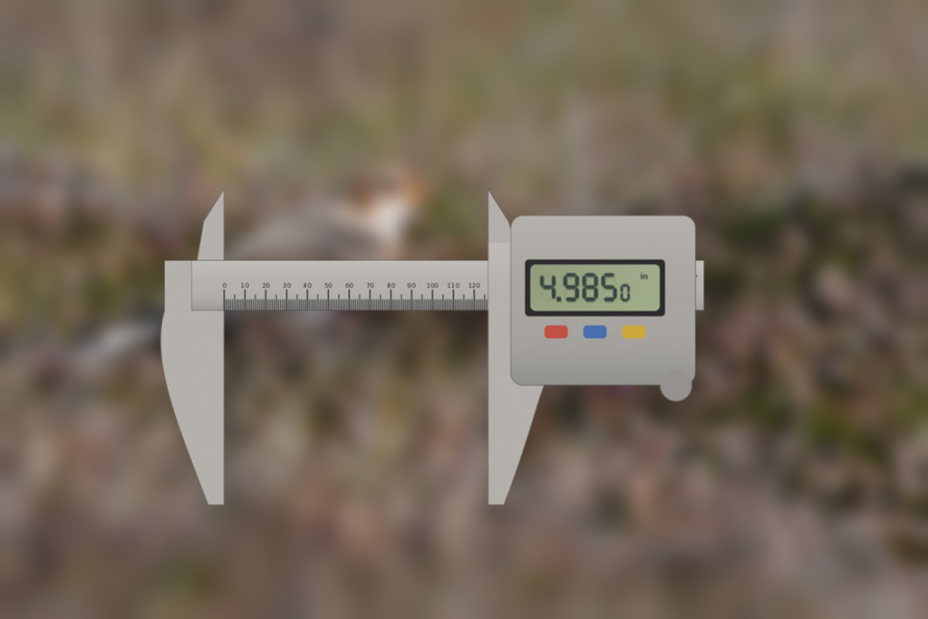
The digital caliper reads in 4.9850
